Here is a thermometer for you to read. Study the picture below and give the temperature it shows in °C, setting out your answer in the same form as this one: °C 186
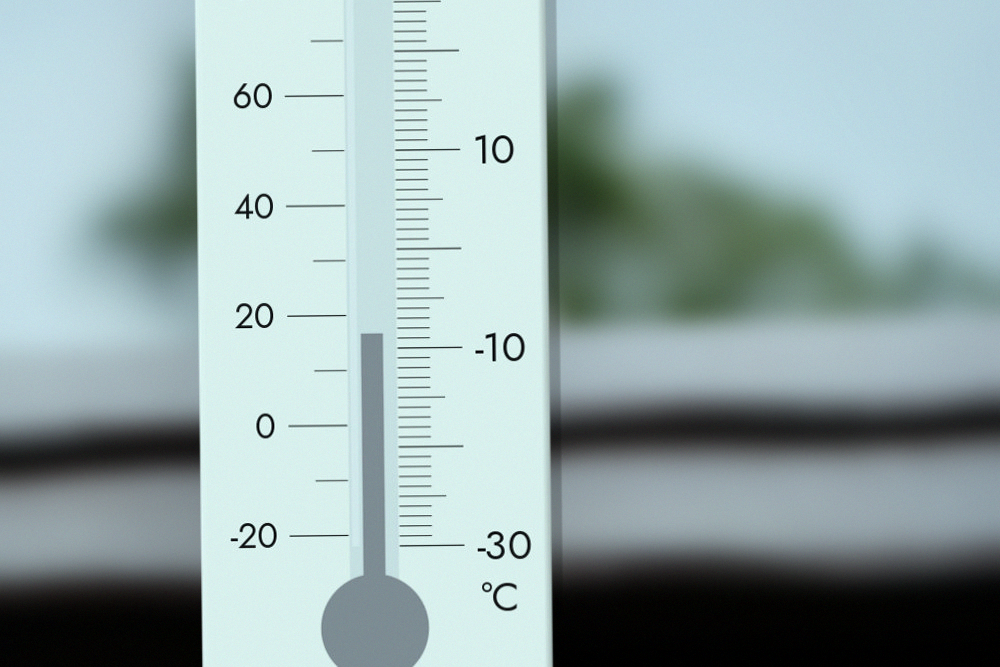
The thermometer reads °C -8.5
